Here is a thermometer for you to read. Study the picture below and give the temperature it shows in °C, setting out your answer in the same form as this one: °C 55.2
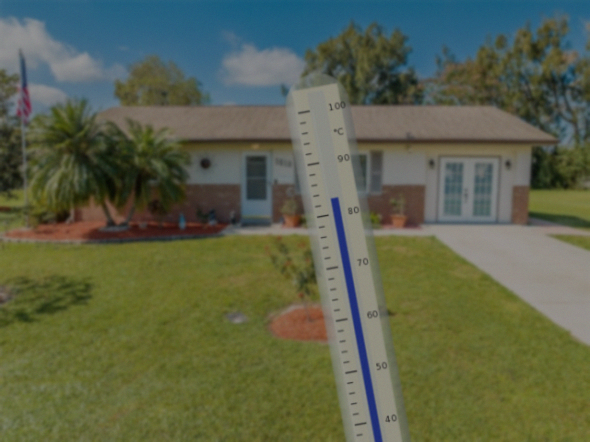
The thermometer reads °C 83
